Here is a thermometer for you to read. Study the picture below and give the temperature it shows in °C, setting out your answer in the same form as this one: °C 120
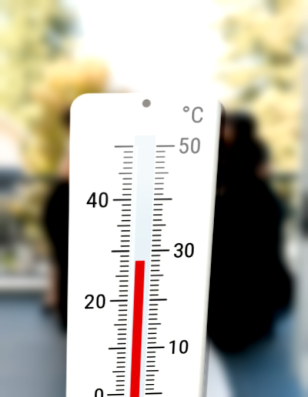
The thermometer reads °C 28
